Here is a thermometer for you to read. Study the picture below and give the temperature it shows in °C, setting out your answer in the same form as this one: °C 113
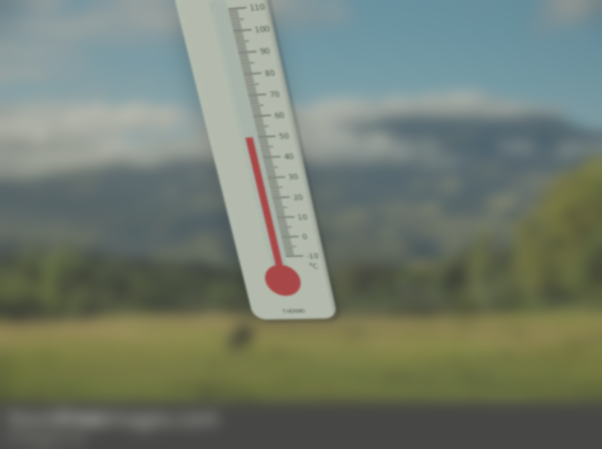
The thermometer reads °C 50
